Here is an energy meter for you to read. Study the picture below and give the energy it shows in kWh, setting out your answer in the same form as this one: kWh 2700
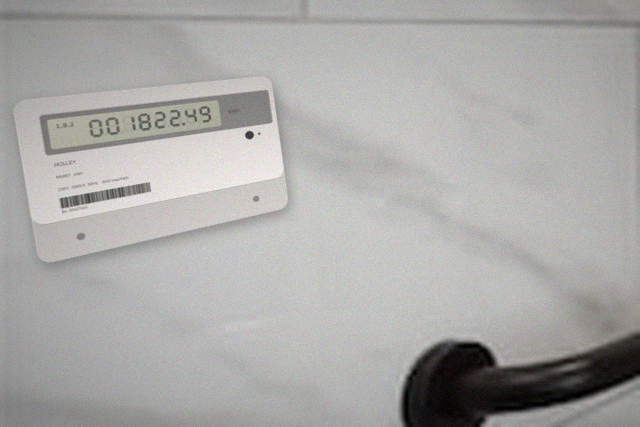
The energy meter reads kWh 1822.49
